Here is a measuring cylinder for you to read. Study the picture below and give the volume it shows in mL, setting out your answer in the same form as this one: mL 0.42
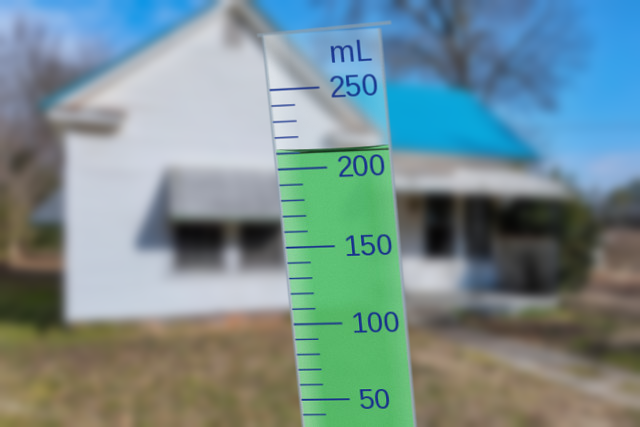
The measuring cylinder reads mL 210
